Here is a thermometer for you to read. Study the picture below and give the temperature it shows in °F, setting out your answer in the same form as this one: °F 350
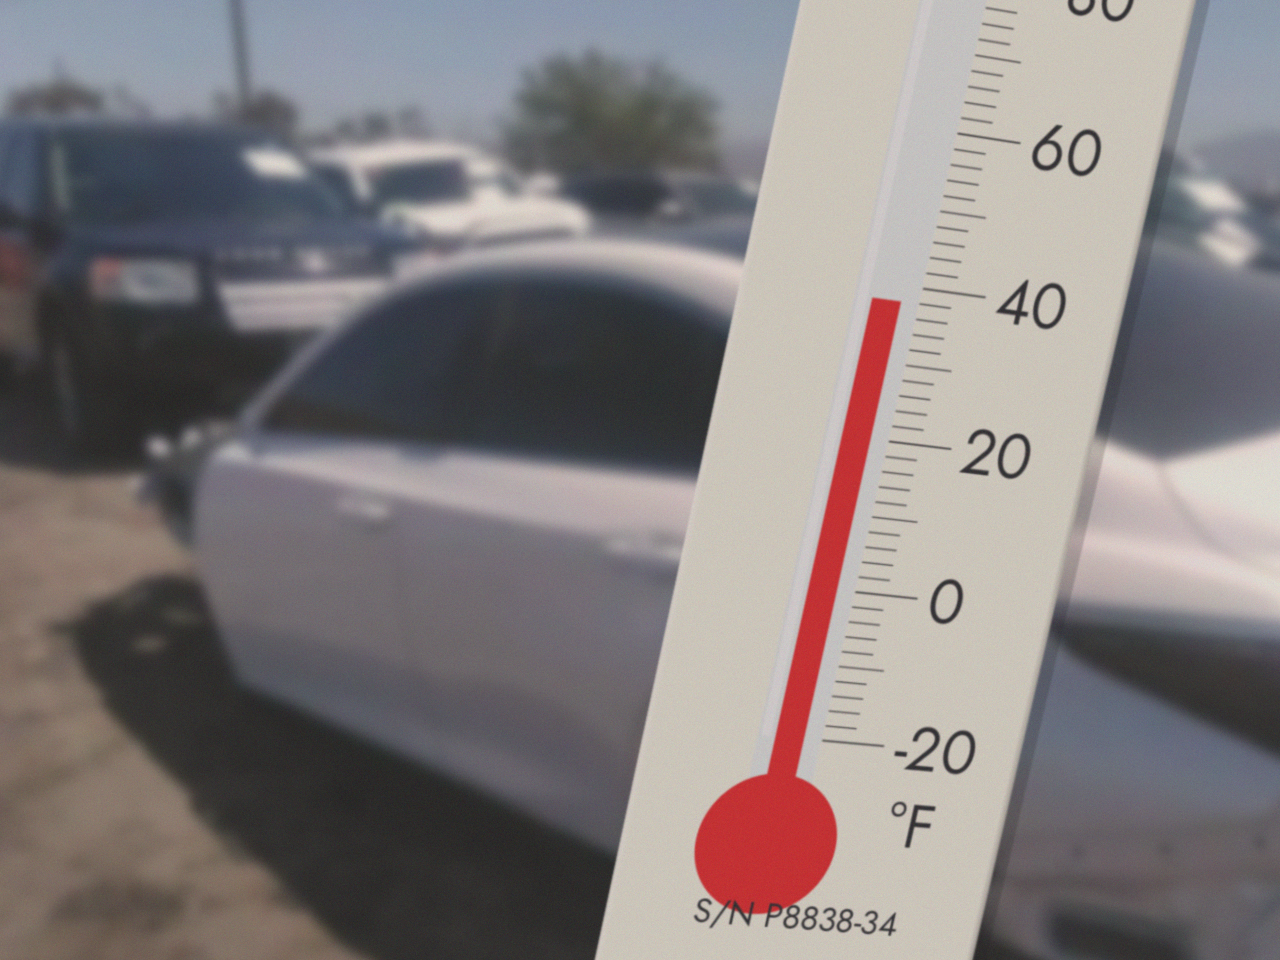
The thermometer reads °F 38
